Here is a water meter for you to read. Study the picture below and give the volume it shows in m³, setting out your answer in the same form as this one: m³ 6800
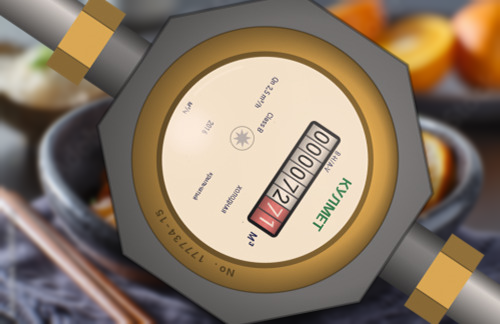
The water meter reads m³ 72.71
